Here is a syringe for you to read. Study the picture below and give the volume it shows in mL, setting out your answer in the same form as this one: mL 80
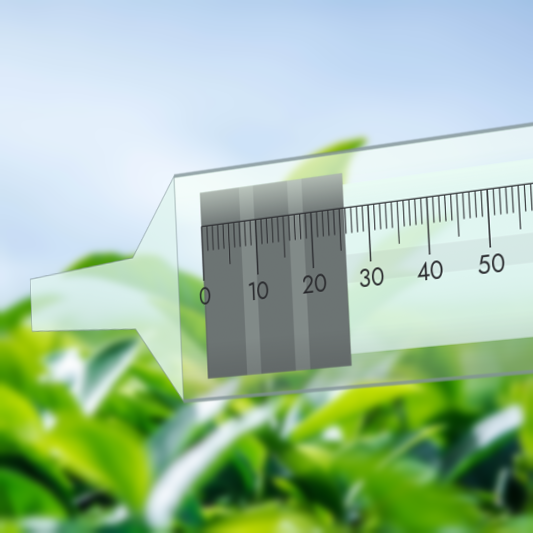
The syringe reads mL 0
